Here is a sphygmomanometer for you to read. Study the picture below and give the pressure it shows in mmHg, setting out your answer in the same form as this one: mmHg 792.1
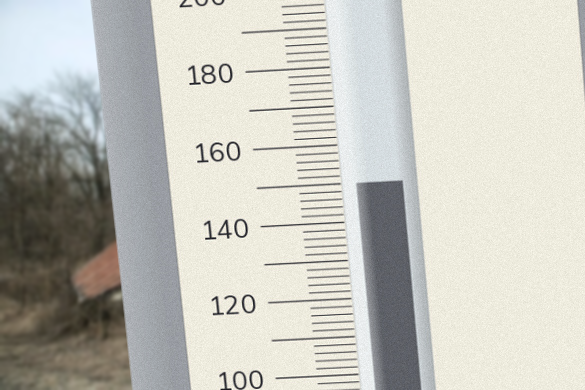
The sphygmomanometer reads mmHg 150
